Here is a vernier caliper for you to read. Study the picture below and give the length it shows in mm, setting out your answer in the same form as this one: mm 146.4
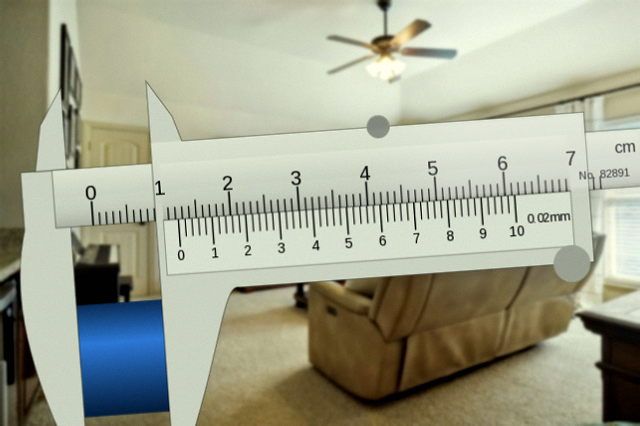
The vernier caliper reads mm 12.4
